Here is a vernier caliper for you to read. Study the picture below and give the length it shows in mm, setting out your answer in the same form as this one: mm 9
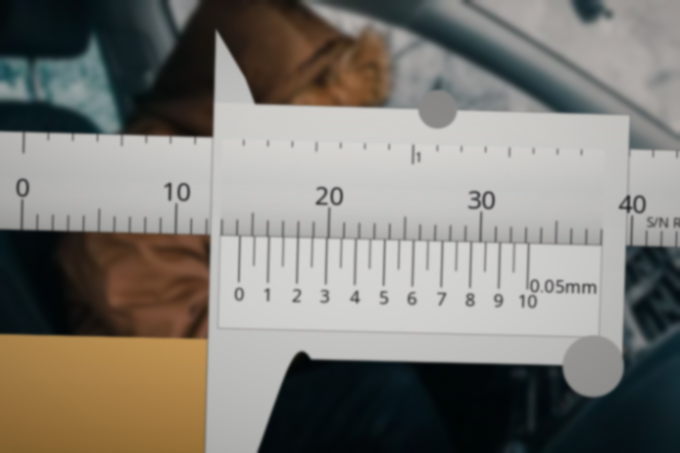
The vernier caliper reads mm 14.2
